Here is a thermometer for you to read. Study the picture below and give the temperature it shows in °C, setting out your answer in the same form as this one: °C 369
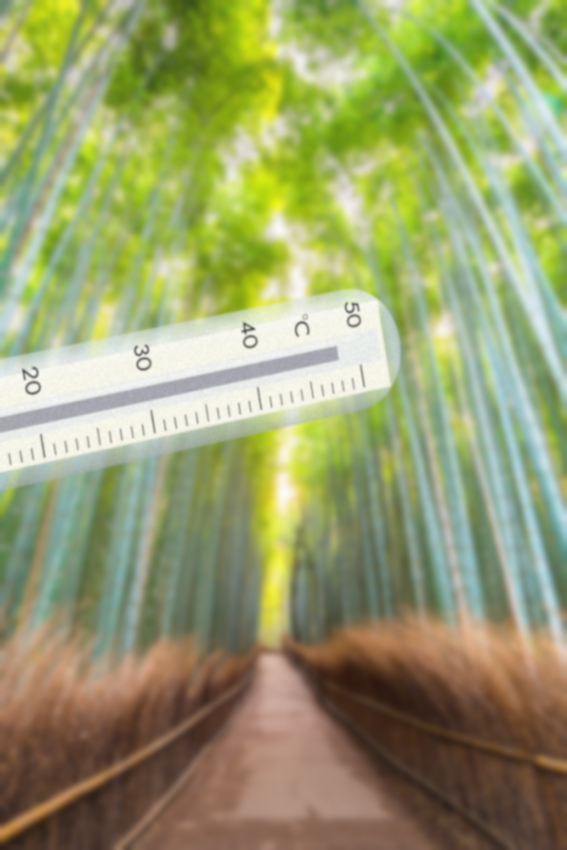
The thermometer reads °C 48
